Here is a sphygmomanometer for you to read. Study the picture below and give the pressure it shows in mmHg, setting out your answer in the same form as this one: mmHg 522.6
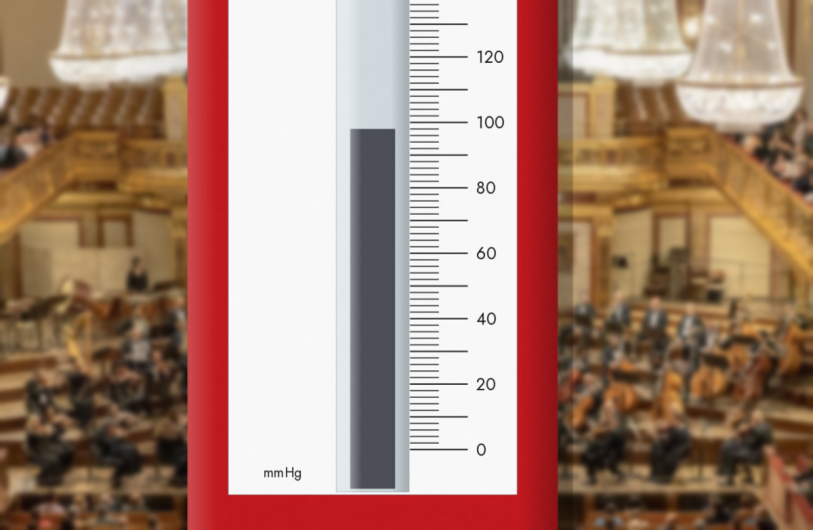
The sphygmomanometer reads mmHg 98
